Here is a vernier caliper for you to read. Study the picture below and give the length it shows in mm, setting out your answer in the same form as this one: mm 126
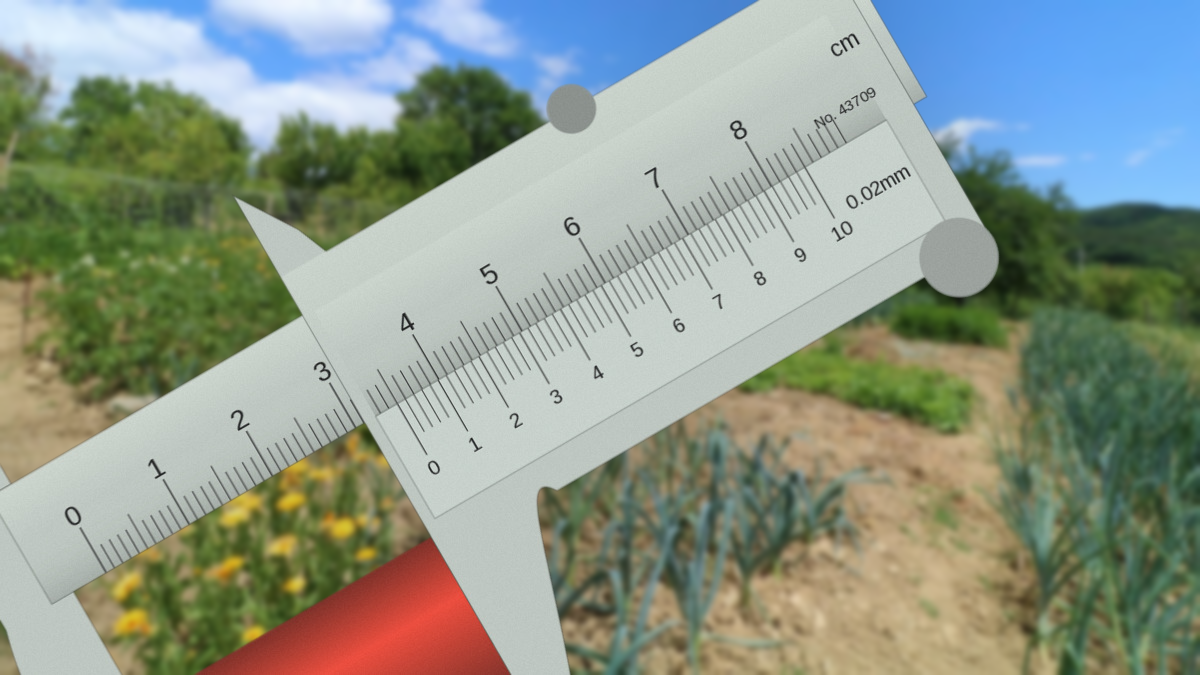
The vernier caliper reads mm 35.0
